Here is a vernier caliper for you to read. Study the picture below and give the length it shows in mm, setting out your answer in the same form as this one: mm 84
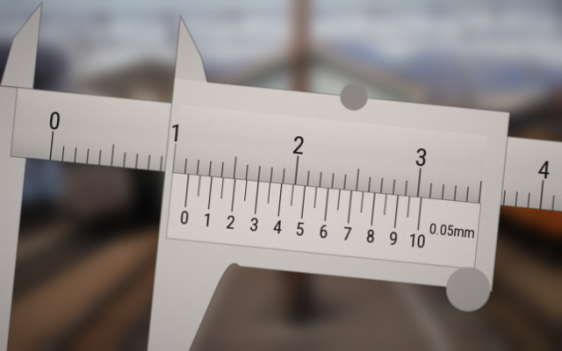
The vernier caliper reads mm 11.3
